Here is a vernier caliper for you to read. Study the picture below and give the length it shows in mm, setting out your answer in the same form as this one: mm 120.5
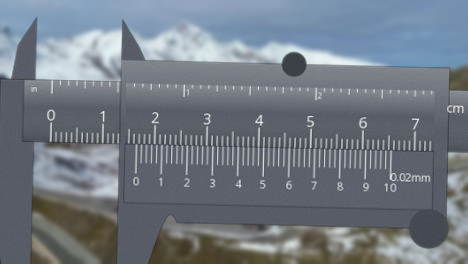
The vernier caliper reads mm 16.5
